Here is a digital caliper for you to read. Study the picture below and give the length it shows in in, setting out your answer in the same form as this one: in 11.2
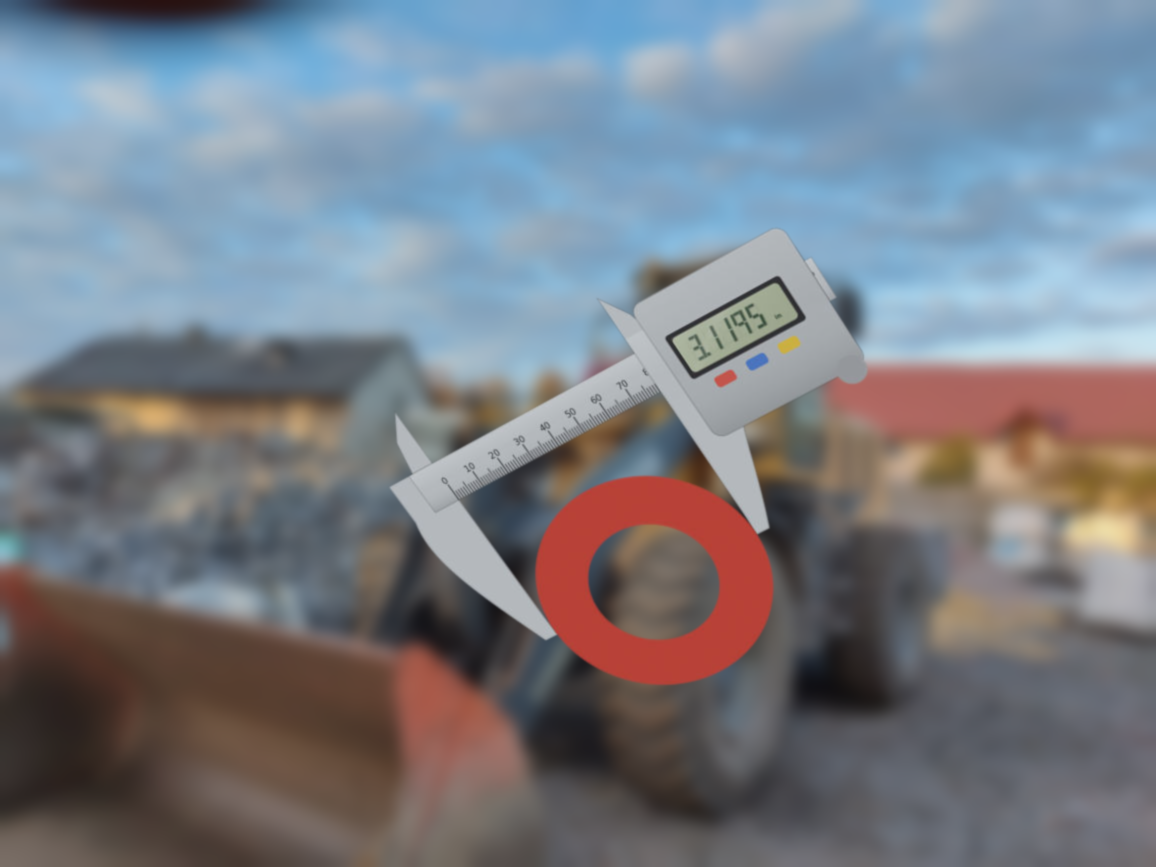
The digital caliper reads in 3.1195
